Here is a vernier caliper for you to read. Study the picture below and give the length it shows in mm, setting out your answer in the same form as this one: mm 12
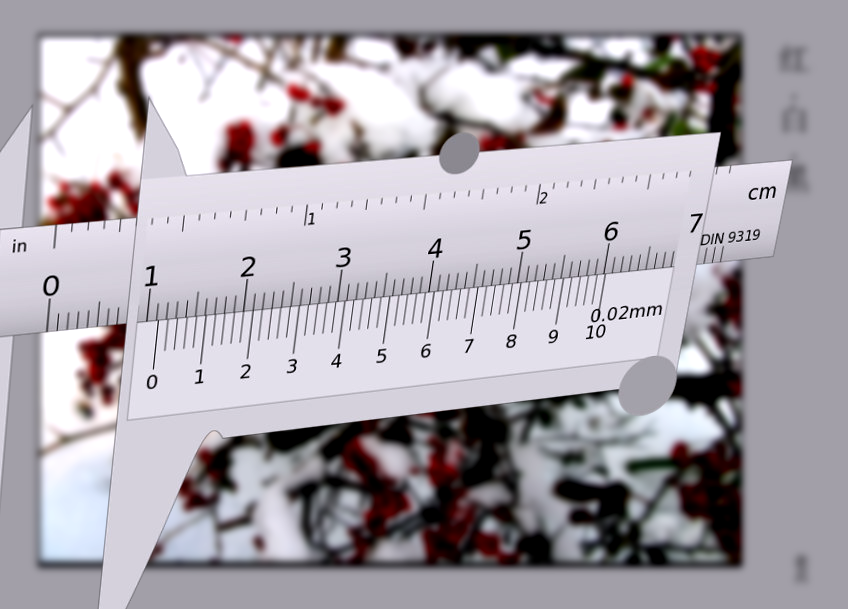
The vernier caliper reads mm 11.2
